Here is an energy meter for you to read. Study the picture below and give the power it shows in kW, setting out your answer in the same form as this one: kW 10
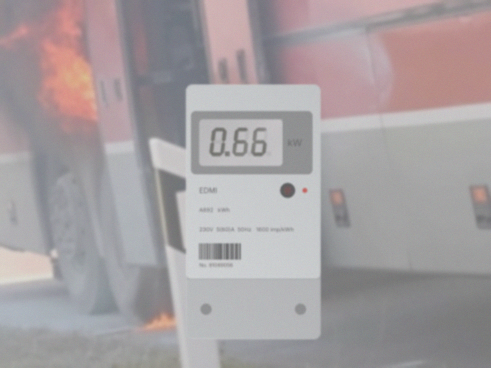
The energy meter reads kW 0.66
